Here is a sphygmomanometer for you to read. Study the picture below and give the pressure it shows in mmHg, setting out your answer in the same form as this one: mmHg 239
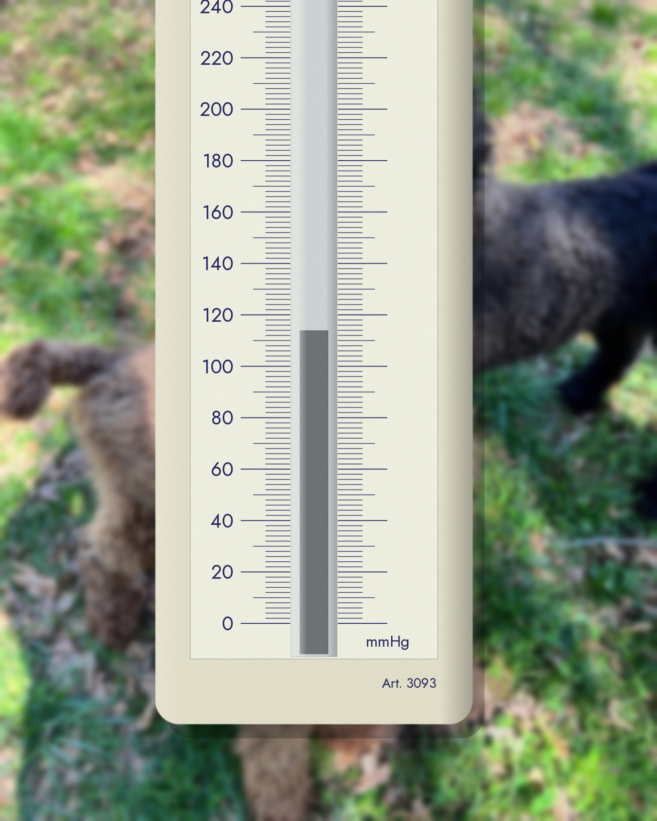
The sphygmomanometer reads mmHg 114
